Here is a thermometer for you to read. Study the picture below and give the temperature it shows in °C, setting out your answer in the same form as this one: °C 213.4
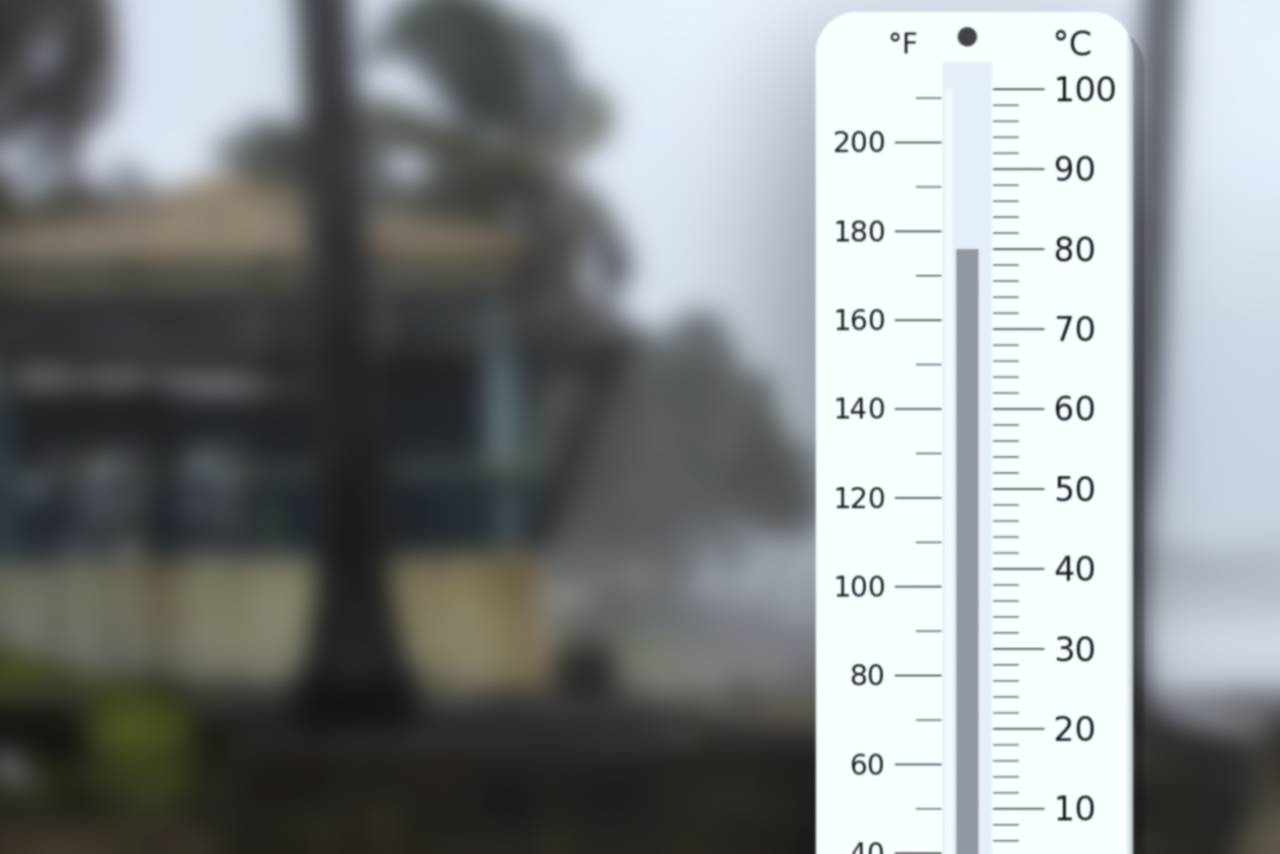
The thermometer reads °C 80
